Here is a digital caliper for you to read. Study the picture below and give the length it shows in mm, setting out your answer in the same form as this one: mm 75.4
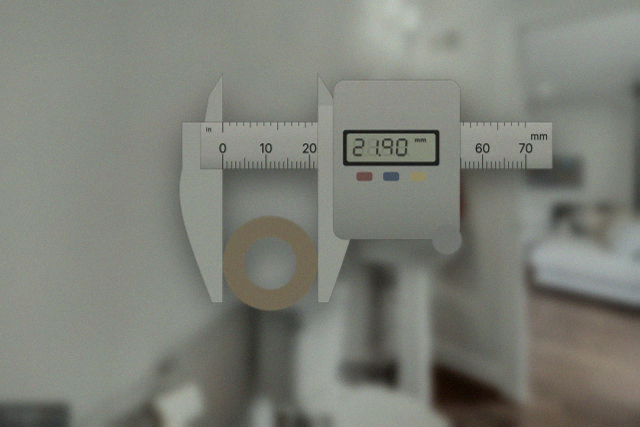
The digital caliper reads mm 21.90
